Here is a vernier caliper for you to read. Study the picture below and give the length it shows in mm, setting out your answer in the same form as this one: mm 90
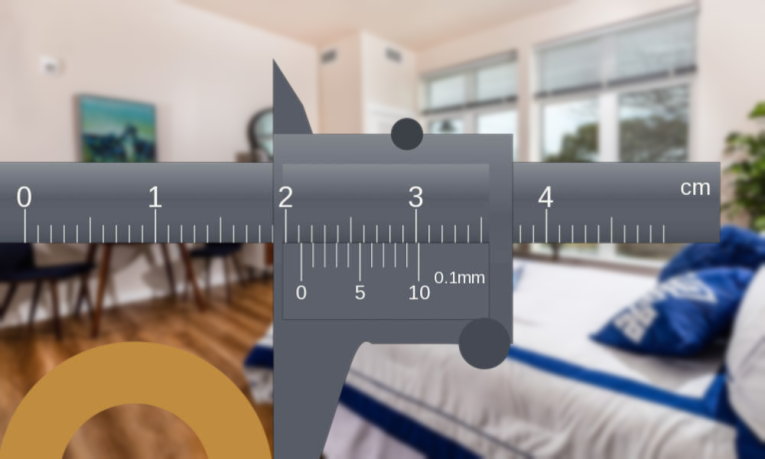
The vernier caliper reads mm 21.2
